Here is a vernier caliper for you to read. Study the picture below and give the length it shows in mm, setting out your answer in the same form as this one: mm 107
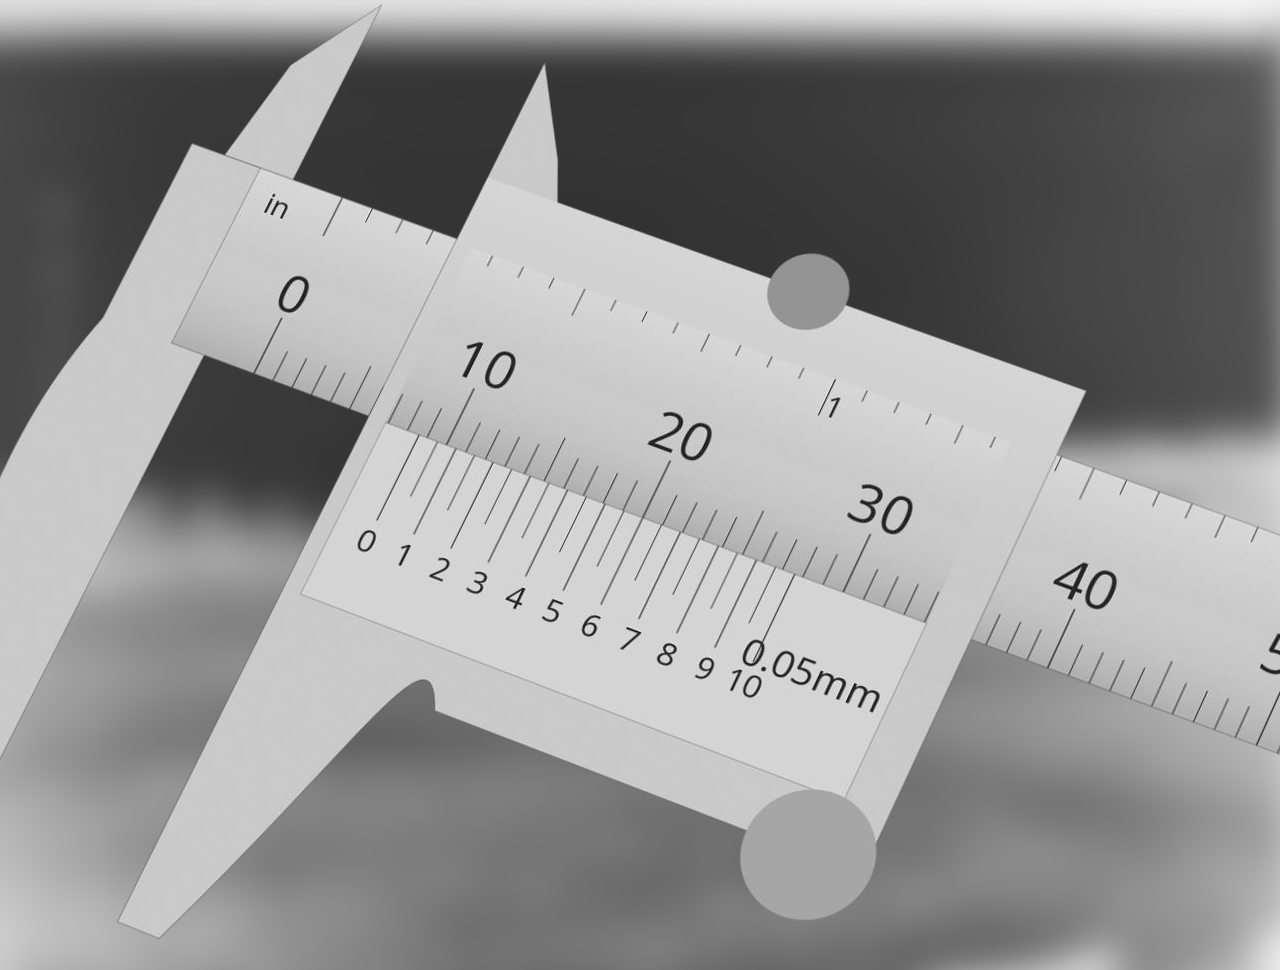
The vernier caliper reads mm 8.6
